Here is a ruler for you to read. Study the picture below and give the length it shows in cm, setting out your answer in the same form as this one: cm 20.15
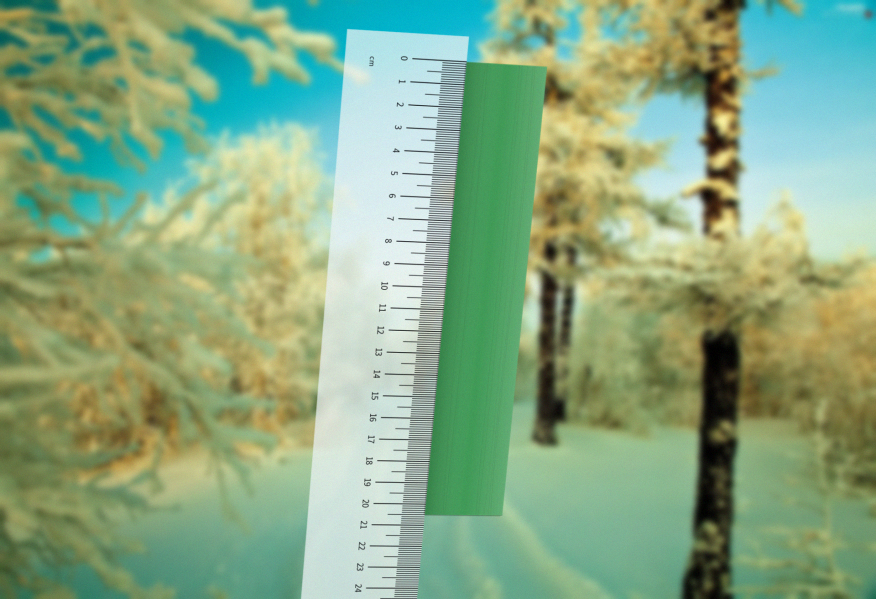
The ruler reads cm 20.5
